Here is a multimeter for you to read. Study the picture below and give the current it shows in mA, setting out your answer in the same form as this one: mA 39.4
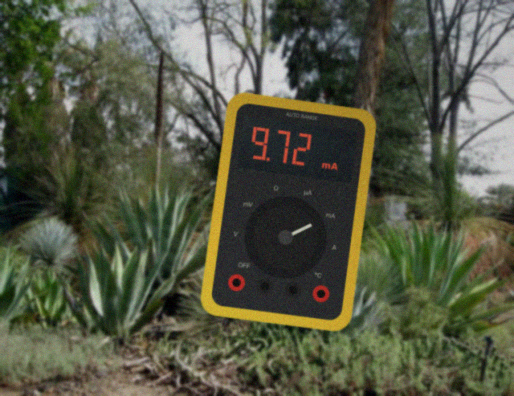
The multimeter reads mA 9.72
